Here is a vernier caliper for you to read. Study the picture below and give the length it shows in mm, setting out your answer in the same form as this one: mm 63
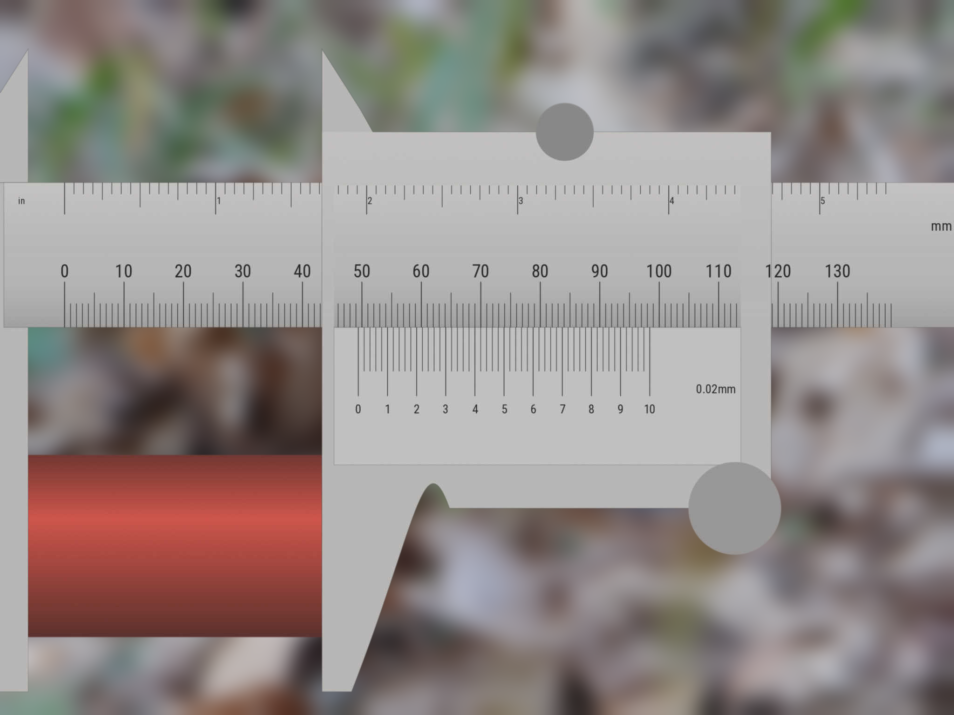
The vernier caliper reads mm 49.4
